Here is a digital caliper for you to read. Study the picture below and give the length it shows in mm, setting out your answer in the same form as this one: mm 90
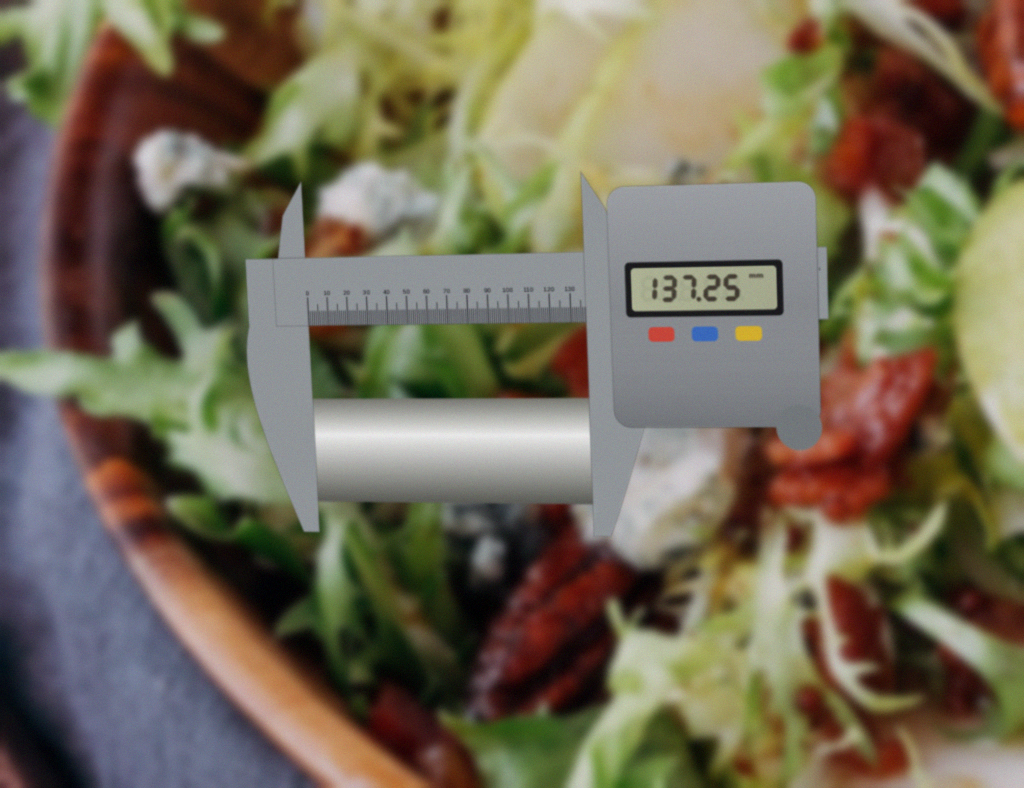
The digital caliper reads mm 137.25
